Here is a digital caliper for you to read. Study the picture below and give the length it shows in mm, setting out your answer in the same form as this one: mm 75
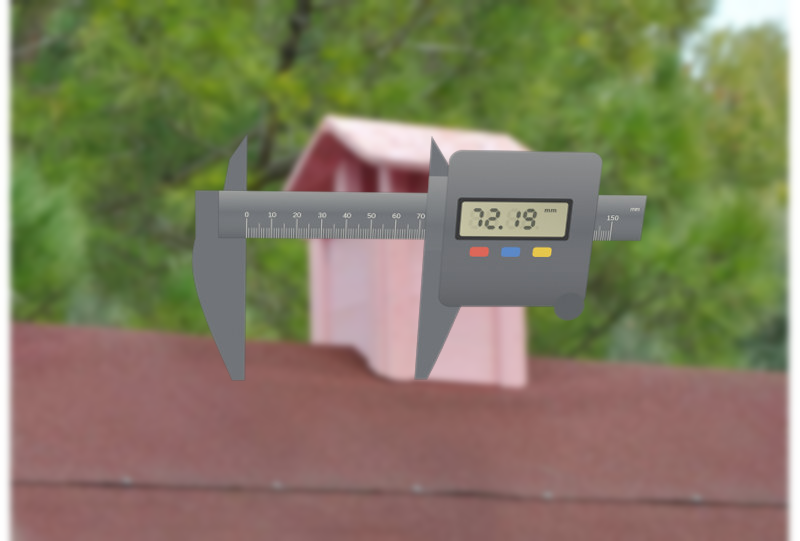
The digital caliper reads mm 72.19
